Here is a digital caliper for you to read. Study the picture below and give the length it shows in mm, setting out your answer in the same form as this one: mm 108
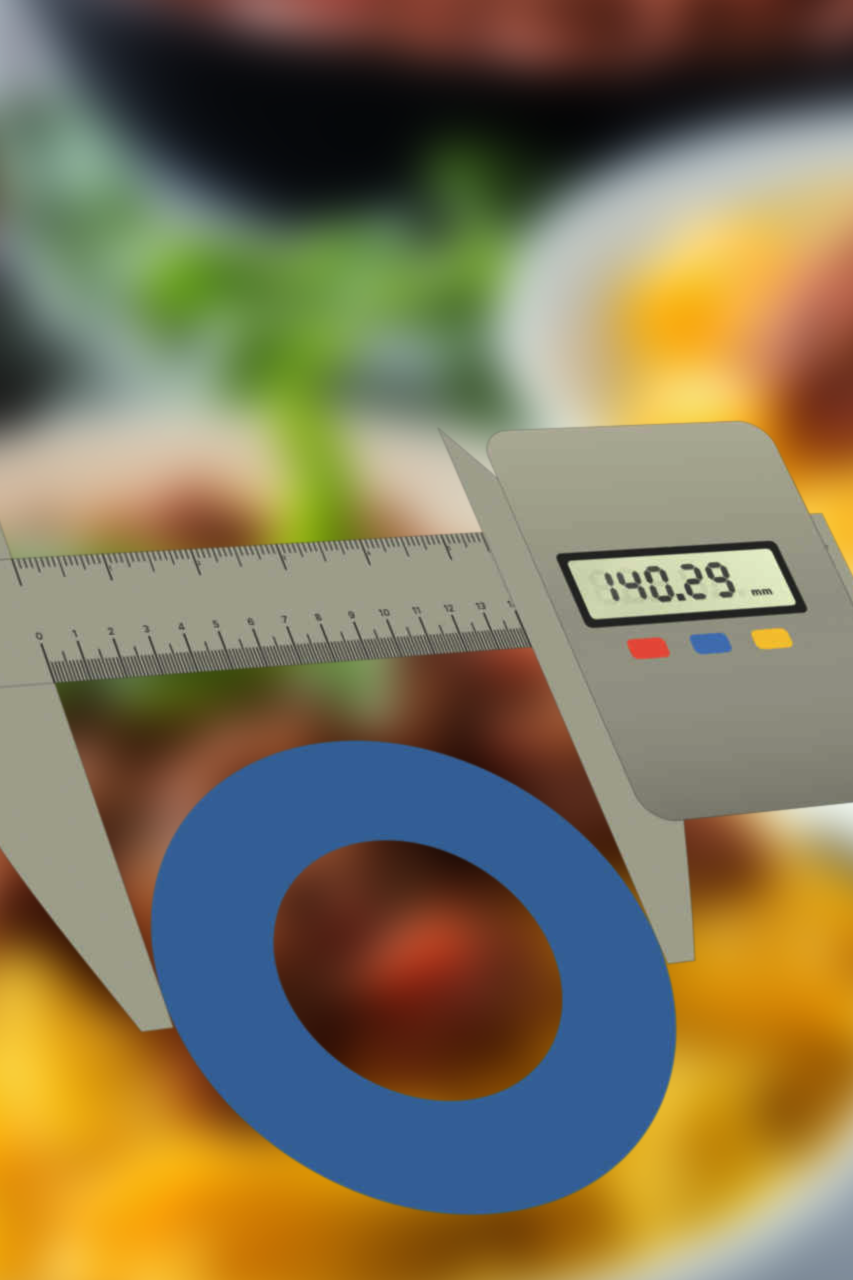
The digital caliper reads mm 140.29
